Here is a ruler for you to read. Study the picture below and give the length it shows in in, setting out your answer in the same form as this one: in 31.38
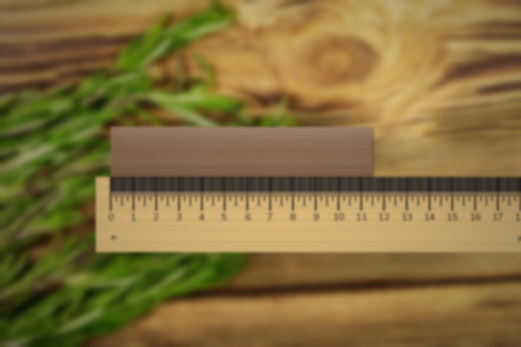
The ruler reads in 11.5
